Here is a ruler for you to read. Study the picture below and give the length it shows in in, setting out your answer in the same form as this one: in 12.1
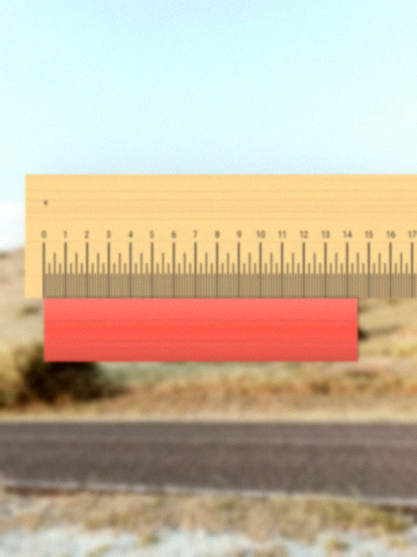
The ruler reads in 14.5
